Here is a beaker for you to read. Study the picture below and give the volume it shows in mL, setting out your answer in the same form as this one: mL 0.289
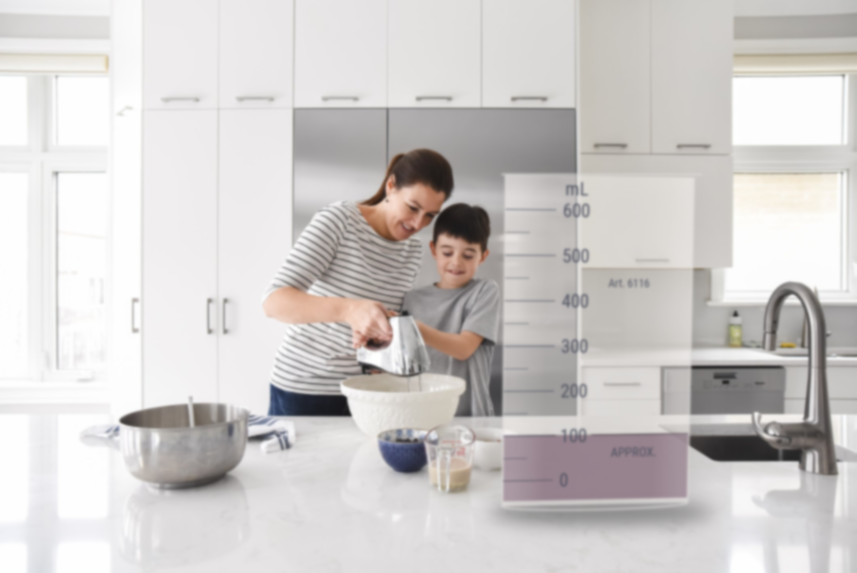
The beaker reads mL 100
